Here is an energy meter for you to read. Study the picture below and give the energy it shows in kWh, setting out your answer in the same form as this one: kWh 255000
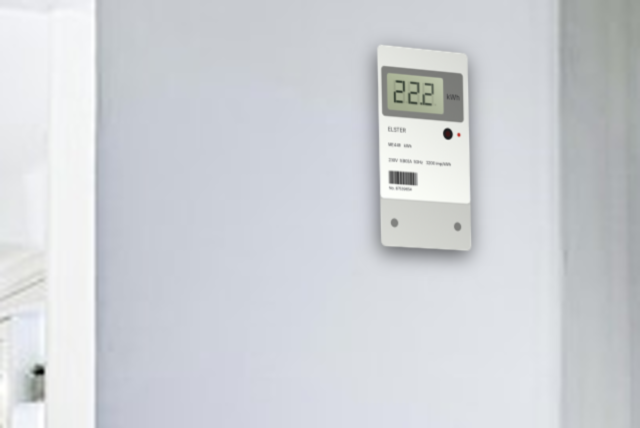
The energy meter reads kWh 22.2
